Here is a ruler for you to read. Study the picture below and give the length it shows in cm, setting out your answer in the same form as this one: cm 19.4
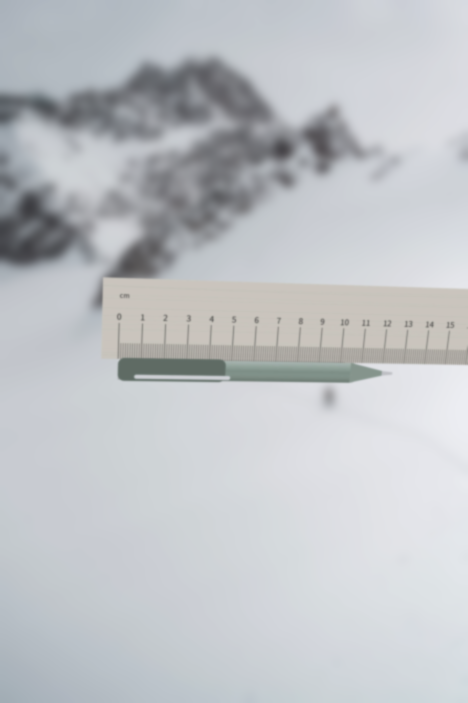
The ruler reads cm 12.5
